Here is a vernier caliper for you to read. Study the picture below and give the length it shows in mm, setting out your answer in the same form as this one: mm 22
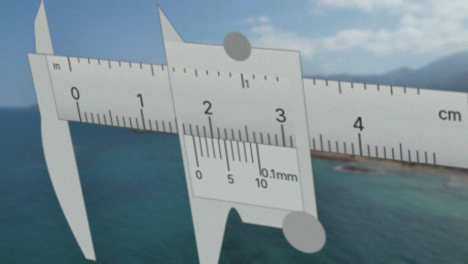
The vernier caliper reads mm 17.2
